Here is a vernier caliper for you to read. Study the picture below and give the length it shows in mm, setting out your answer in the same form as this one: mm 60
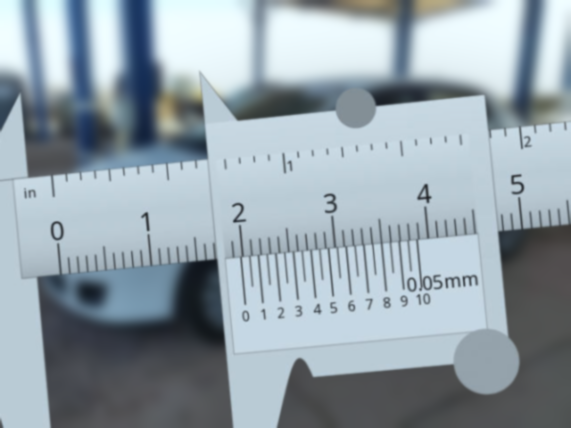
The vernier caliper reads mm 19.8
